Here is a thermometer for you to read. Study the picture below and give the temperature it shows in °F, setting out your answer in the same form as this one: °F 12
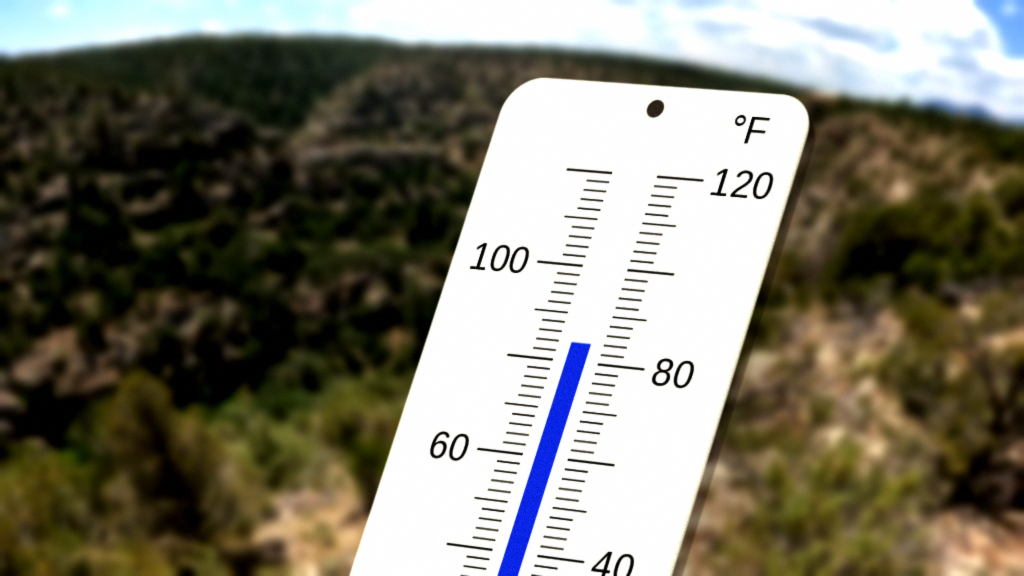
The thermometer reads °F 84
